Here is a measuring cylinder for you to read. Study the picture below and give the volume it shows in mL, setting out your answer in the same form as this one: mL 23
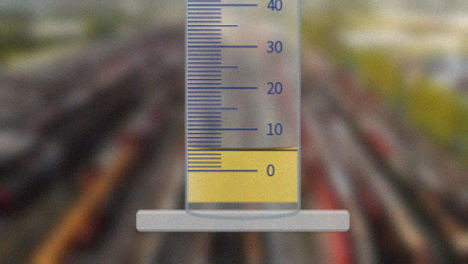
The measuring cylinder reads mL 5
